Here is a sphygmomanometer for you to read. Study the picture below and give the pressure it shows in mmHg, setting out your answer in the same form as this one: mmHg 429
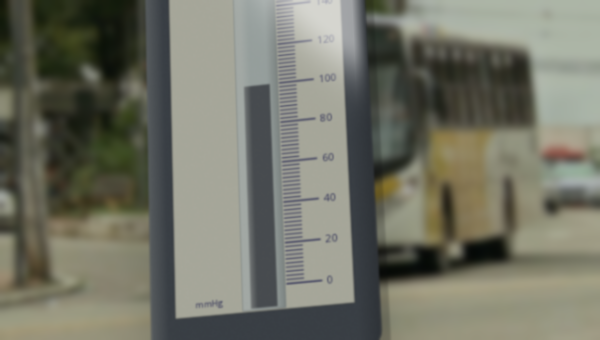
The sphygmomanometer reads mmHg 100
